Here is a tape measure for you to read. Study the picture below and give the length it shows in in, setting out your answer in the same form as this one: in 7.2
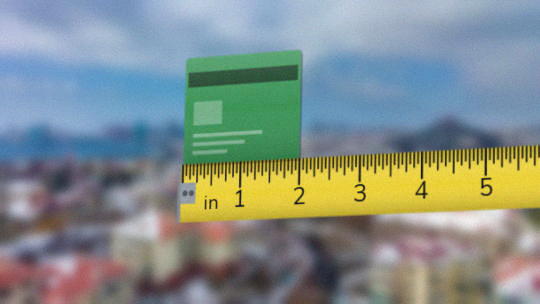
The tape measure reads in 2
